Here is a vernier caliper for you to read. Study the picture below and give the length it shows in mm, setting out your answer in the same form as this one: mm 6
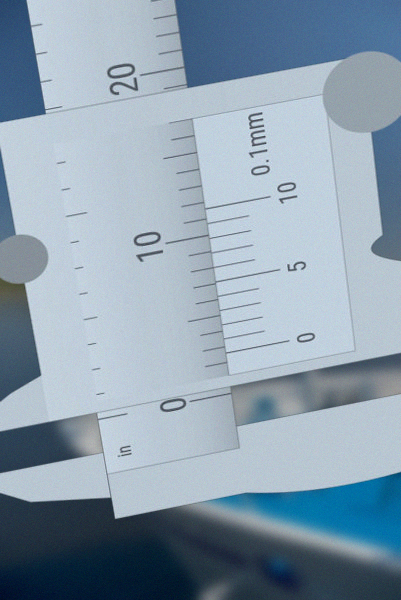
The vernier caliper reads mm 2.6
